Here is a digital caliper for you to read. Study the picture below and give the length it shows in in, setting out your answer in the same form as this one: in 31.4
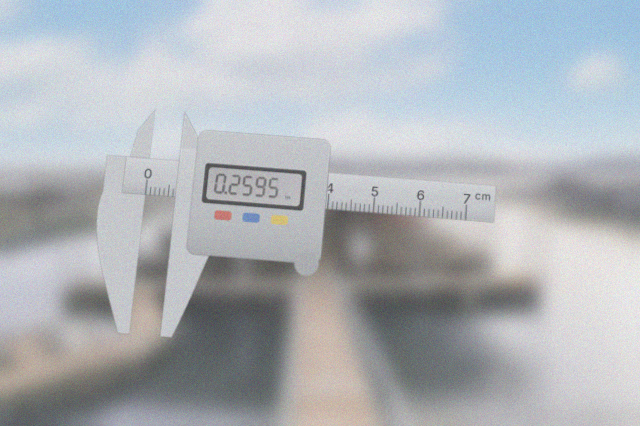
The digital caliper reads in 0.2595
